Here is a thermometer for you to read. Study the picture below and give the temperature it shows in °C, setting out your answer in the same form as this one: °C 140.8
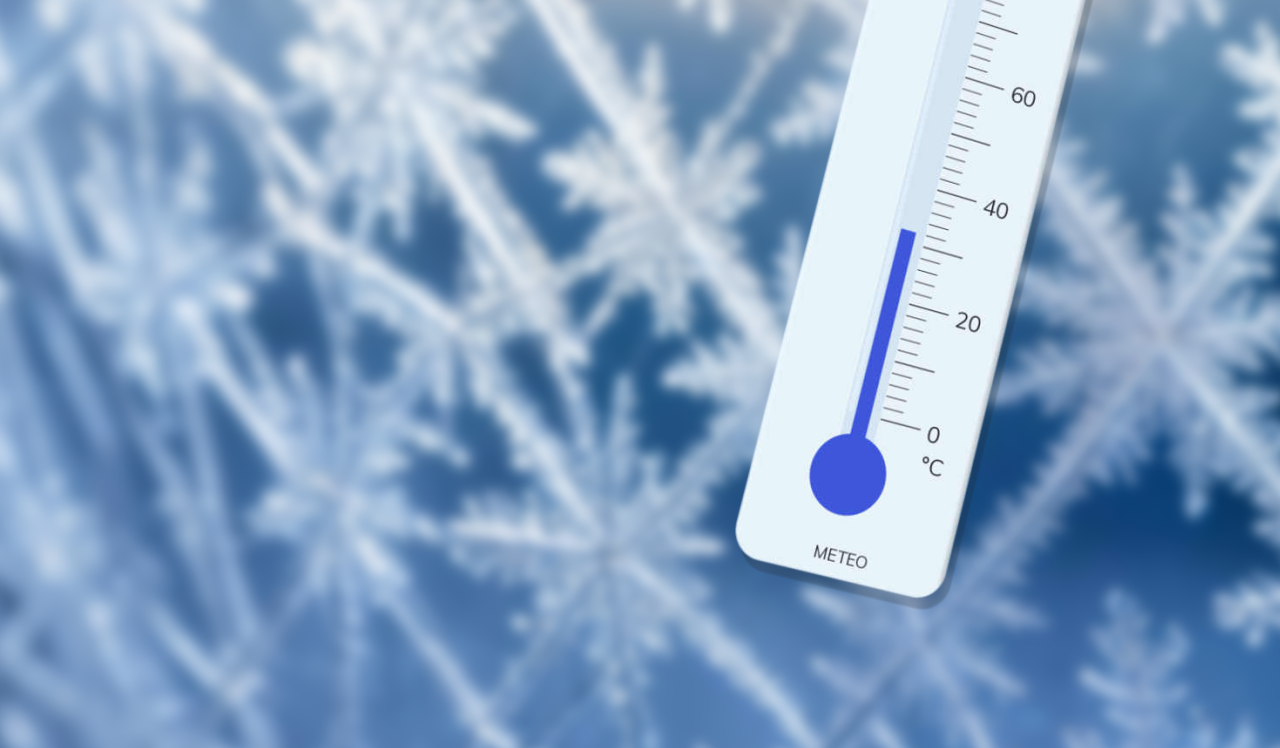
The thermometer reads °C 32
